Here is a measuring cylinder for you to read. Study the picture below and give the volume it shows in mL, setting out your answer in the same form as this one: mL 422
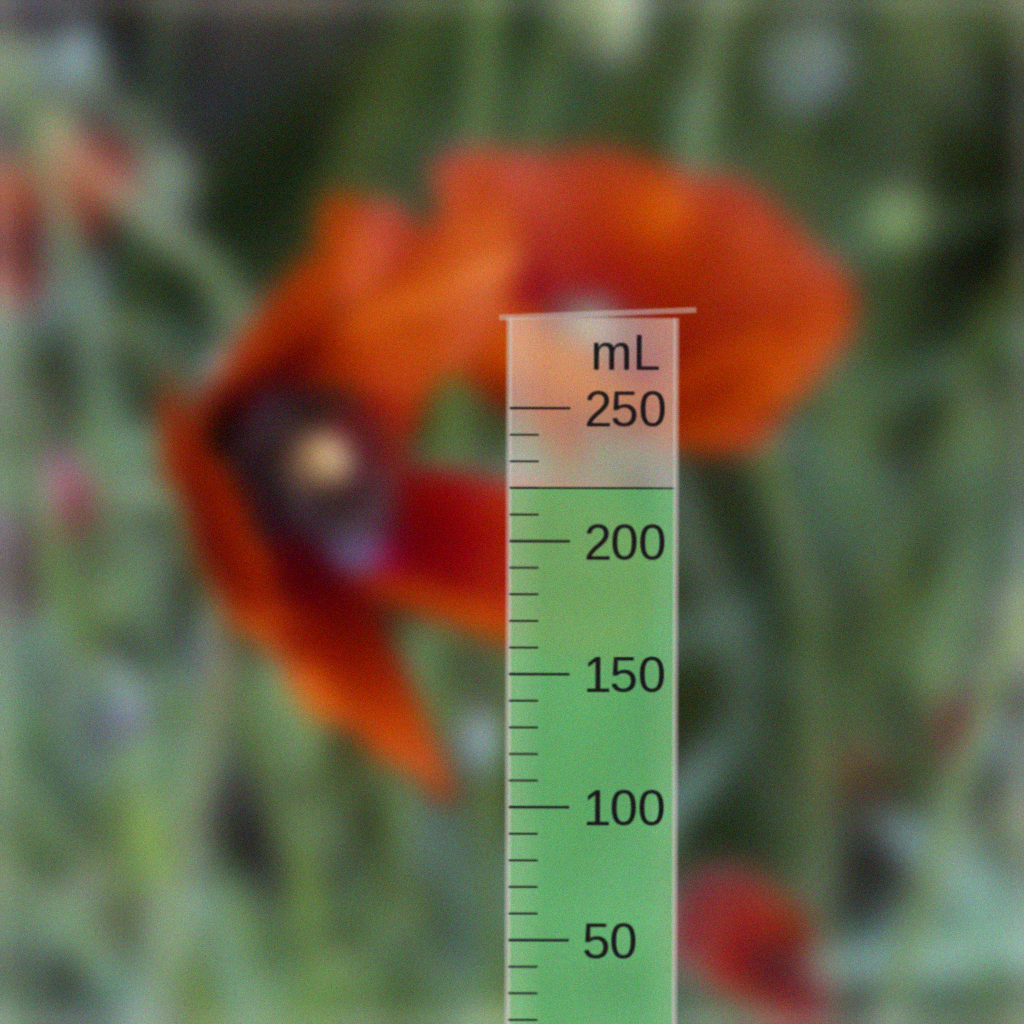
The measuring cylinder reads mL 220
